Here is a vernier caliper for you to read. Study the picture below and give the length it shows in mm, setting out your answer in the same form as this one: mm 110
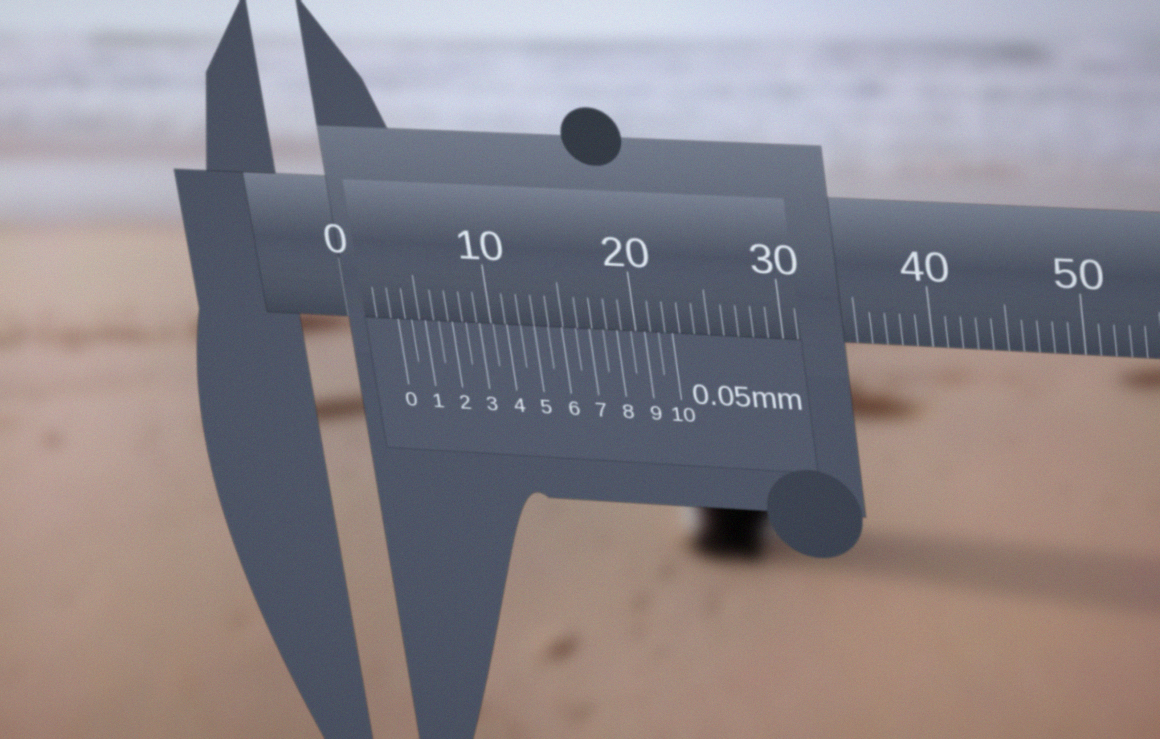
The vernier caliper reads mm 3.5
